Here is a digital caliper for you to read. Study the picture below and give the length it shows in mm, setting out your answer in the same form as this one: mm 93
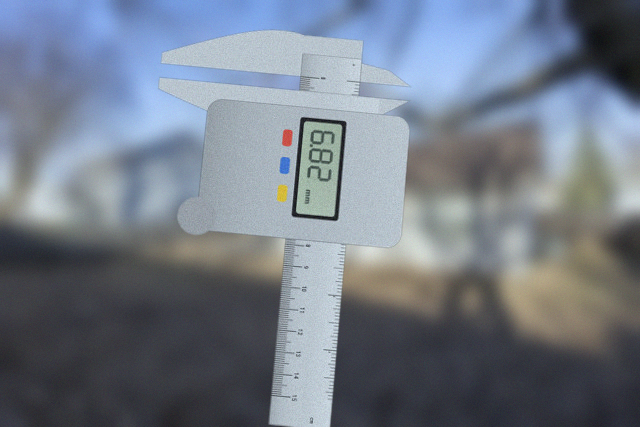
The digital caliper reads mm 6.82
